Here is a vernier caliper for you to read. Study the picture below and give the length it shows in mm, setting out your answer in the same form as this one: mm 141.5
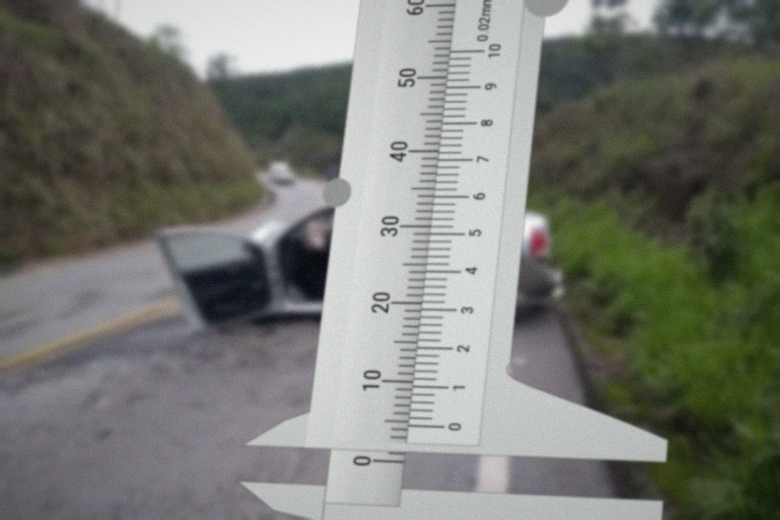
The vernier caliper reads mm 4.5
